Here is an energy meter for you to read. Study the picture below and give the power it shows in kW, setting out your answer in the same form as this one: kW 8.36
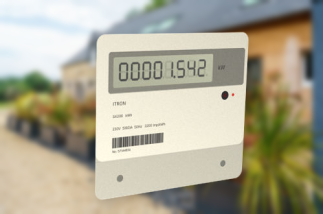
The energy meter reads kW 1.542
